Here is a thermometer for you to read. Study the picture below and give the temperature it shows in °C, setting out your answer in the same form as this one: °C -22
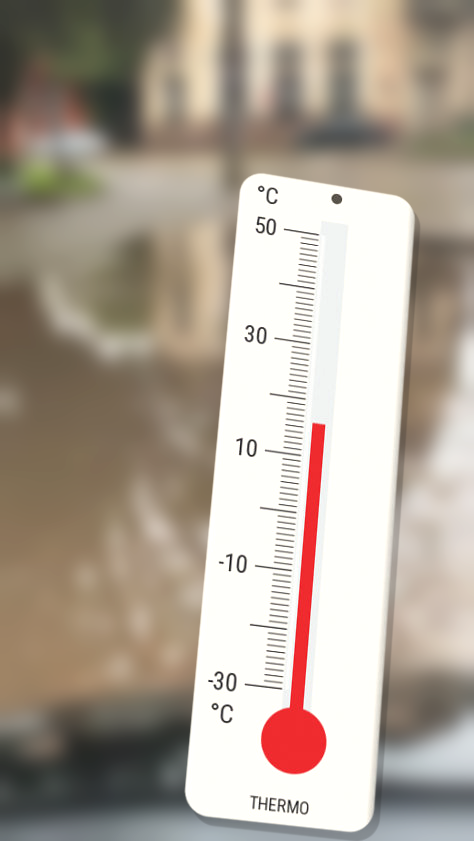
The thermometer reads °C 16
